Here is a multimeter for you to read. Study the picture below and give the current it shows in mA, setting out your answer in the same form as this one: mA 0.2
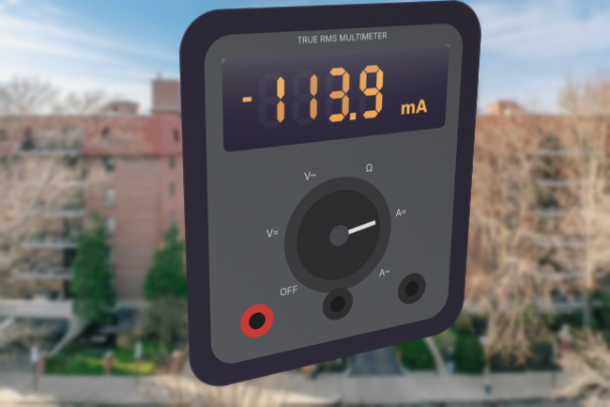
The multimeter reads mA -113.9
